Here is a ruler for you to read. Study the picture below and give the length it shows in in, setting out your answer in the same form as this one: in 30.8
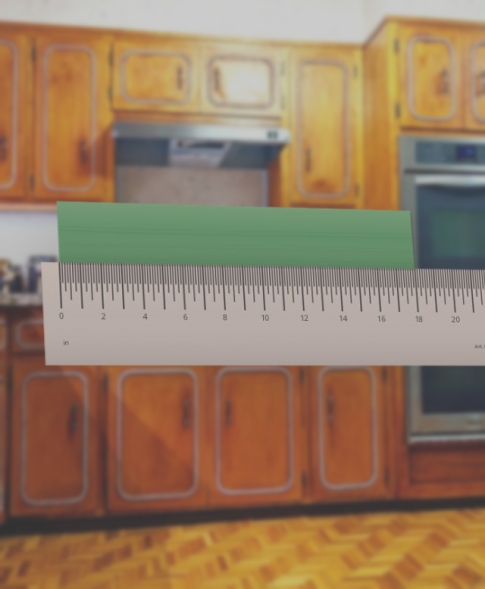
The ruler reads in 18
